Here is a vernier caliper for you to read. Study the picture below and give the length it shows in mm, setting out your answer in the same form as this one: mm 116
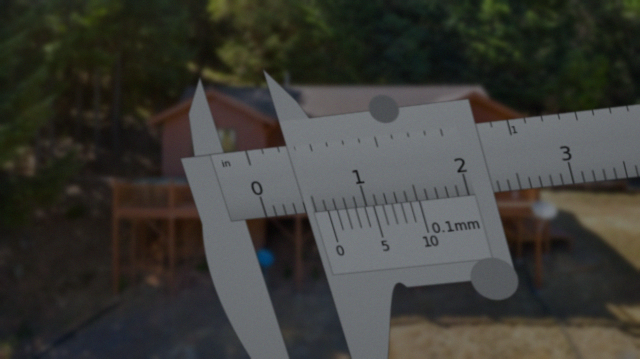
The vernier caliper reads mm 6.2
